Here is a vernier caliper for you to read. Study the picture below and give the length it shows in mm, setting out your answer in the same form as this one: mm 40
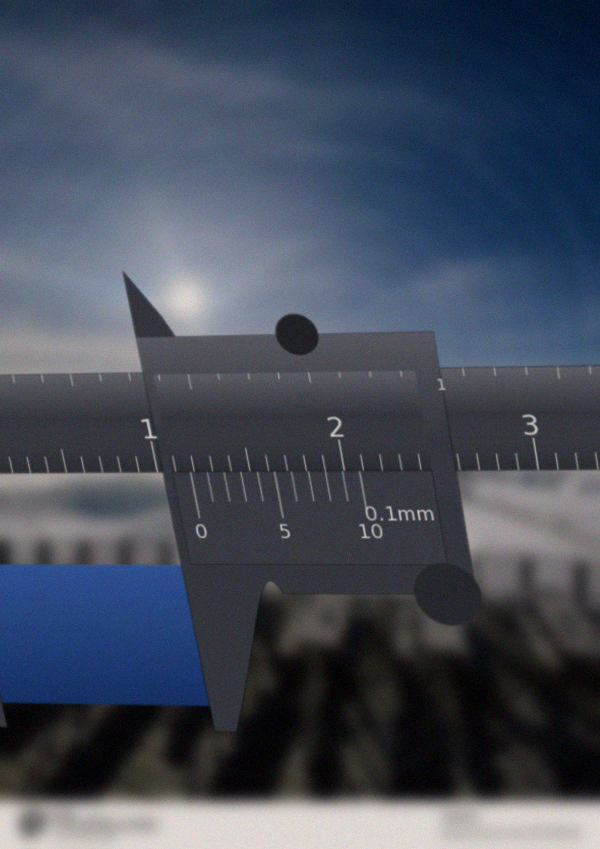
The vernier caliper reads mm 11.8
